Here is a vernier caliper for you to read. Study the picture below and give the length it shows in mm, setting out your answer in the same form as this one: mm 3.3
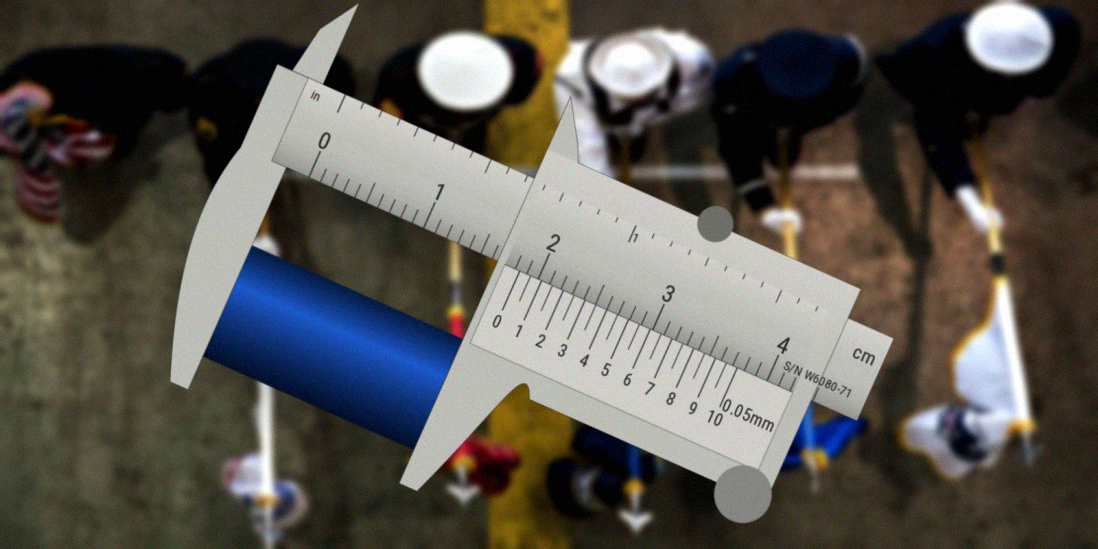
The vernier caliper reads mm 18.4
